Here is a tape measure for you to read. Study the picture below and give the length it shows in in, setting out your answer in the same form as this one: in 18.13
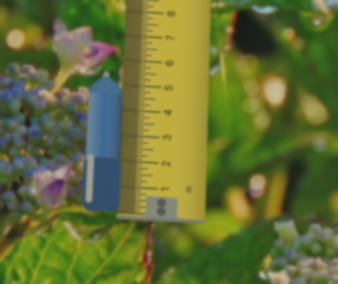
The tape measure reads in 5.5
